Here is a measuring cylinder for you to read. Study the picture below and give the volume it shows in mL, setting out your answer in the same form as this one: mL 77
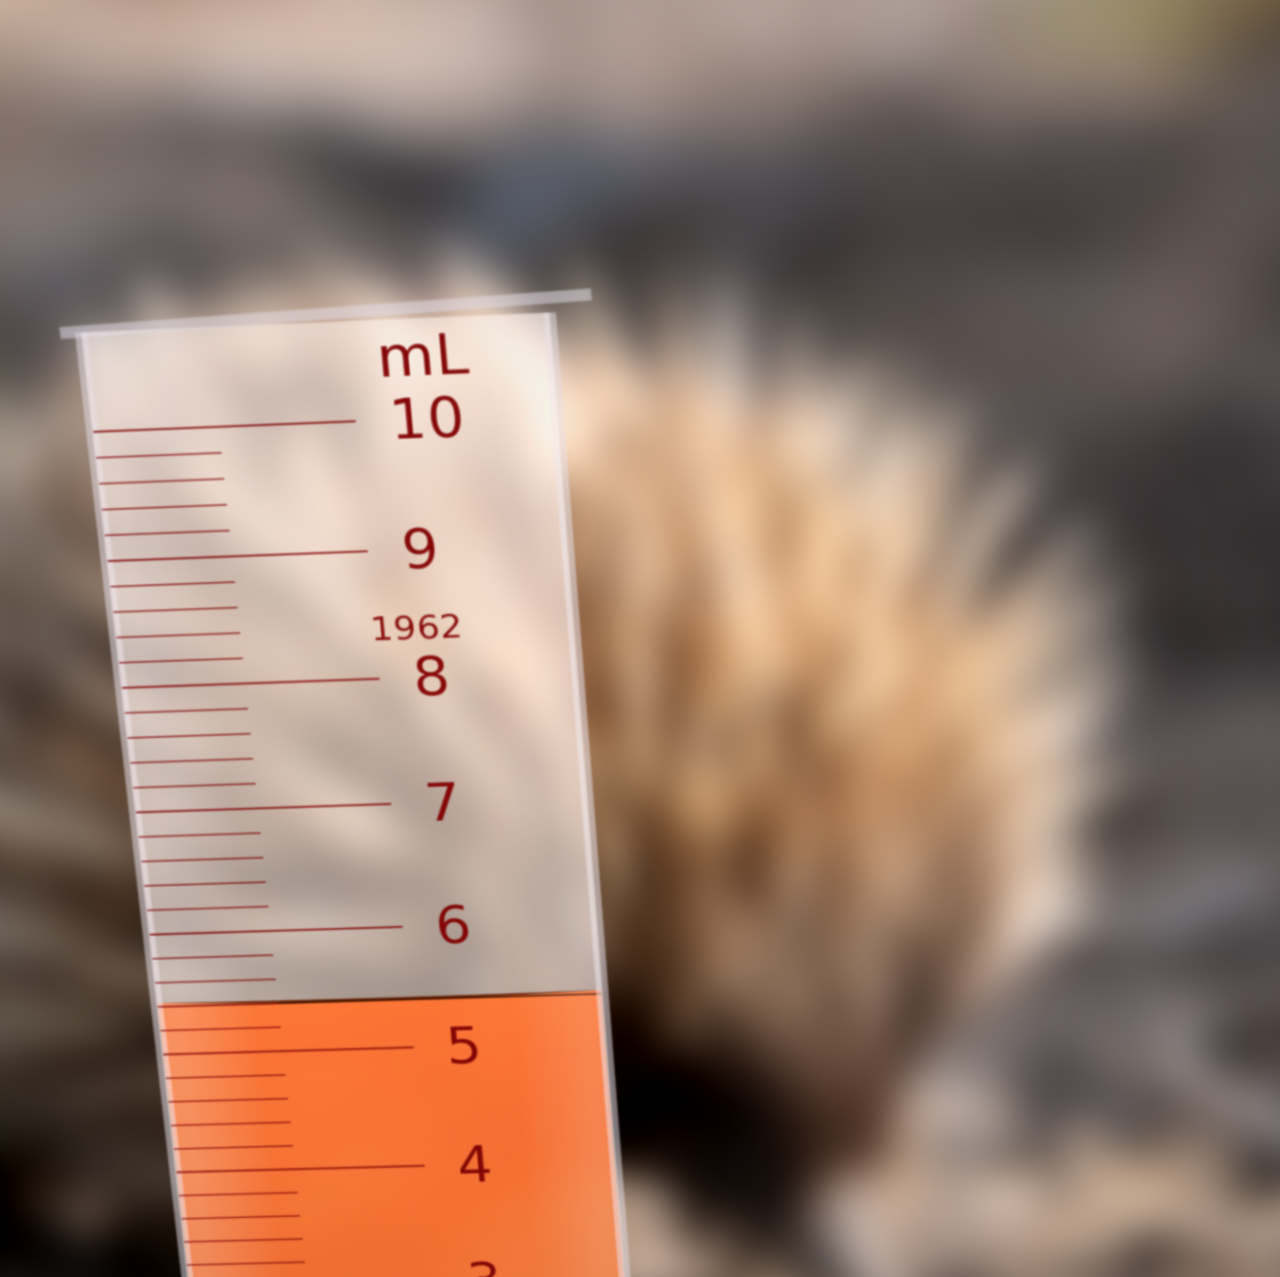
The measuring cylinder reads mL 5.4
